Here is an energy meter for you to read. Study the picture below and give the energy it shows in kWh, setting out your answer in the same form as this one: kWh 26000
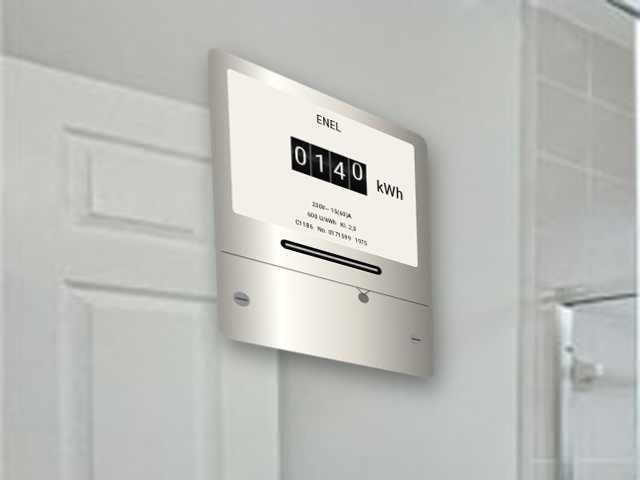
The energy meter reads kWh 140
